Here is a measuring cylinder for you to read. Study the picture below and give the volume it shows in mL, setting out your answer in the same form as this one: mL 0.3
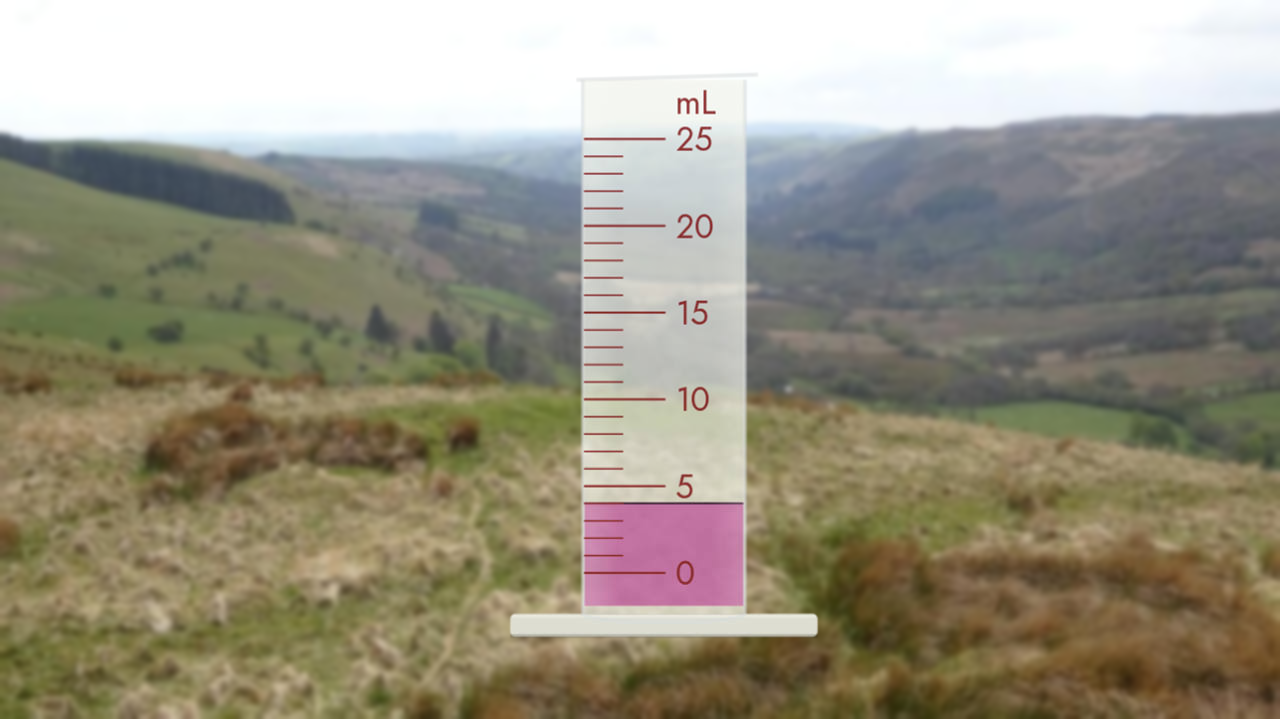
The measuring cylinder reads mL 4
